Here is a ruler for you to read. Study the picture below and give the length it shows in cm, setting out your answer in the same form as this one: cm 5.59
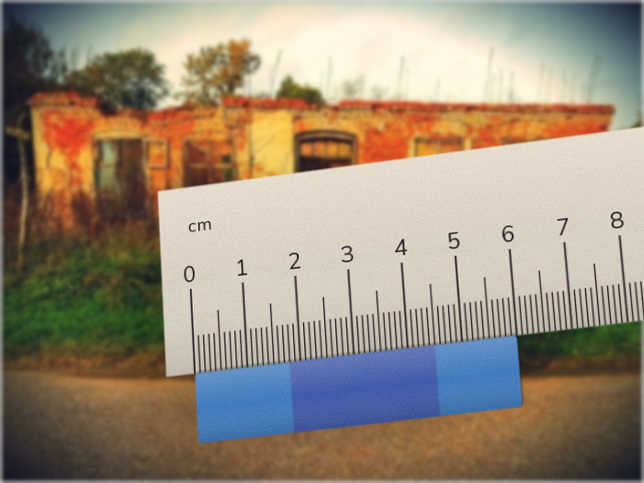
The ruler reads cm 6
